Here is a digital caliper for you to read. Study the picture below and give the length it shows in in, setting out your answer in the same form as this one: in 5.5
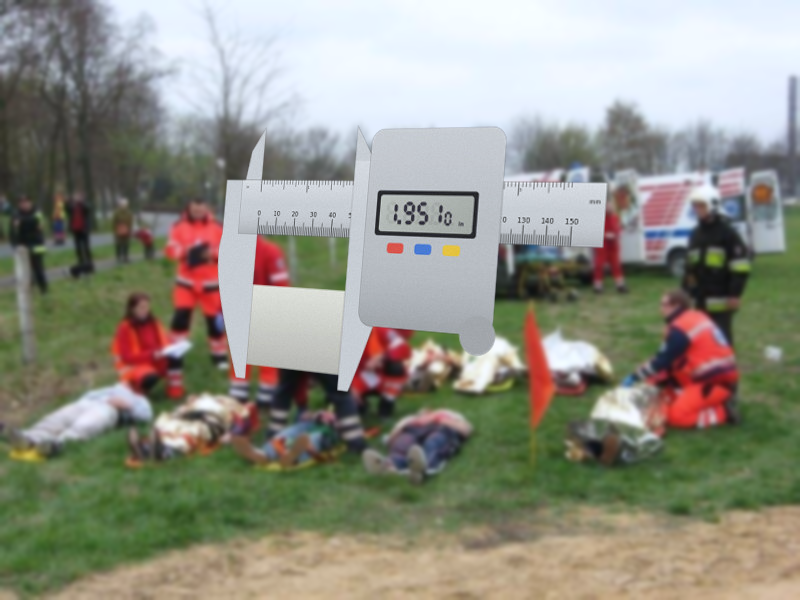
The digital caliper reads in 1.9510
